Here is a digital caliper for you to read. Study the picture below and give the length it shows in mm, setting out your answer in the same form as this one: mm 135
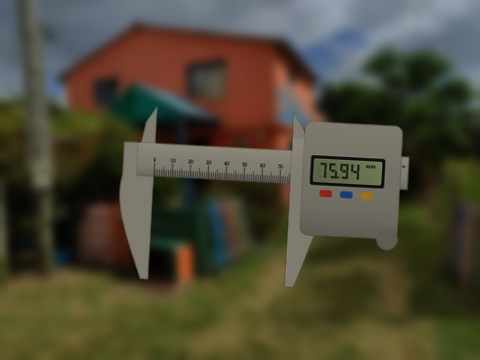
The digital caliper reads mm 75.94
